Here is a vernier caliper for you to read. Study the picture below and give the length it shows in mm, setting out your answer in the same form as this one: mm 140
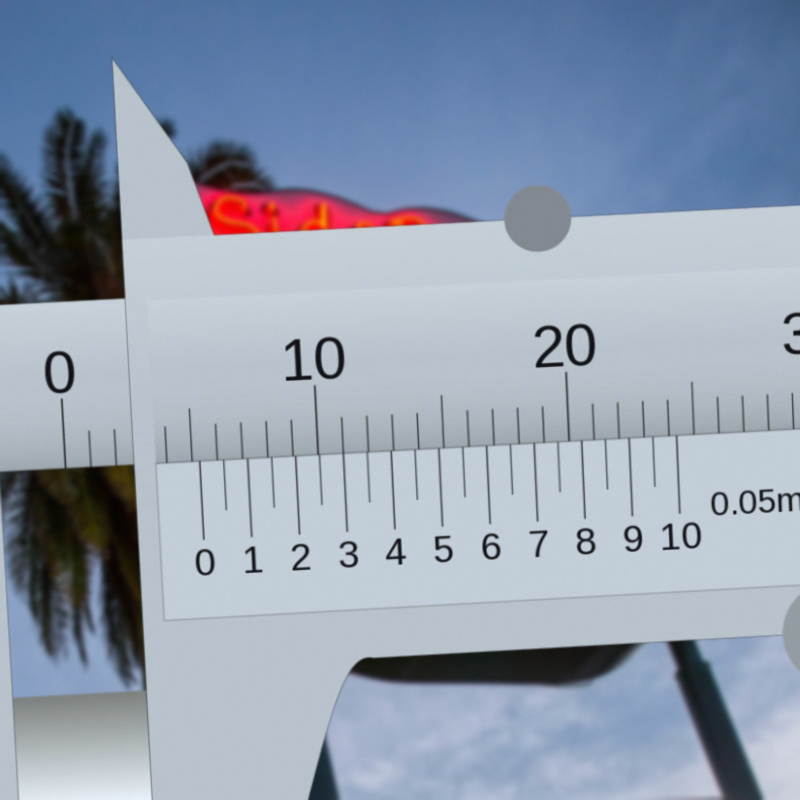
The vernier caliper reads mm 5.3
